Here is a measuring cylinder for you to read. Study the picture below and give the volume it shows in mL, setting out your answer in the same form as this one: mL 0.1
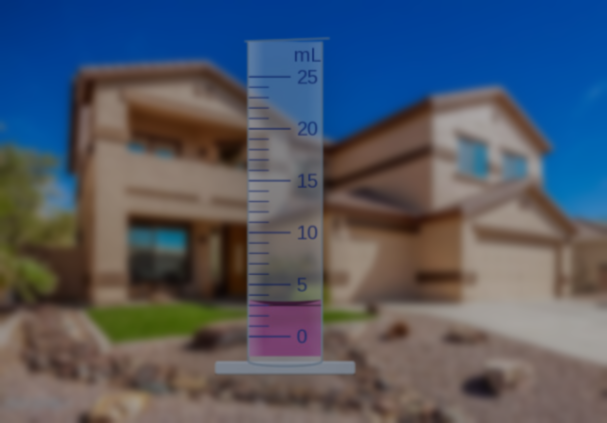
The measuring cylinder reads mL 3
